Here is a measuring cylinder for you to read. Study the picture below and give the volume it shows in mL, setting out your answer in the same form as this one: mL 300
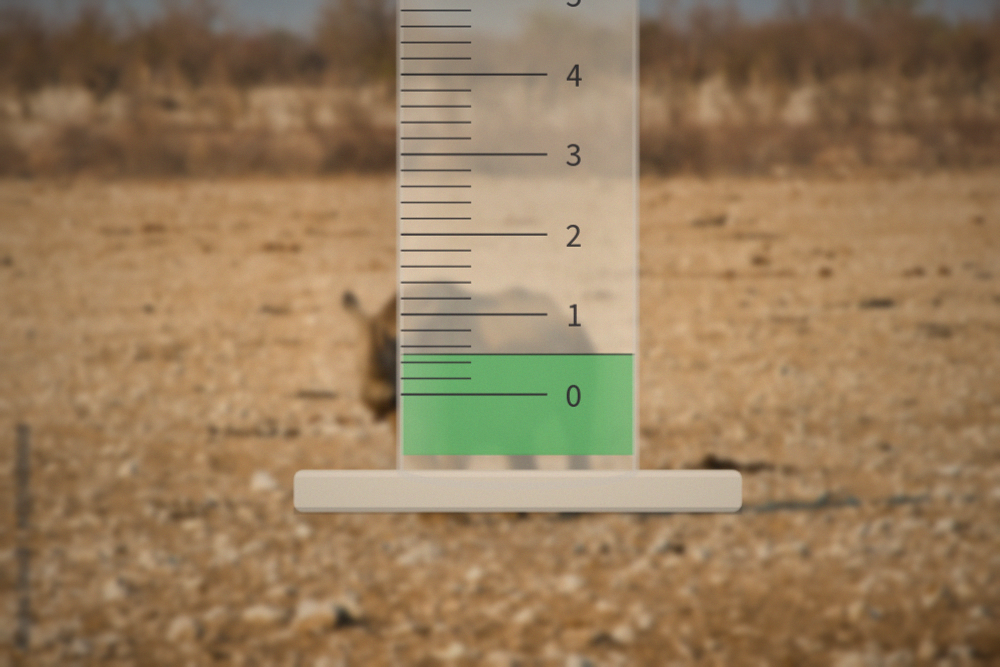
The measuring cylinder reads mL 0.5
